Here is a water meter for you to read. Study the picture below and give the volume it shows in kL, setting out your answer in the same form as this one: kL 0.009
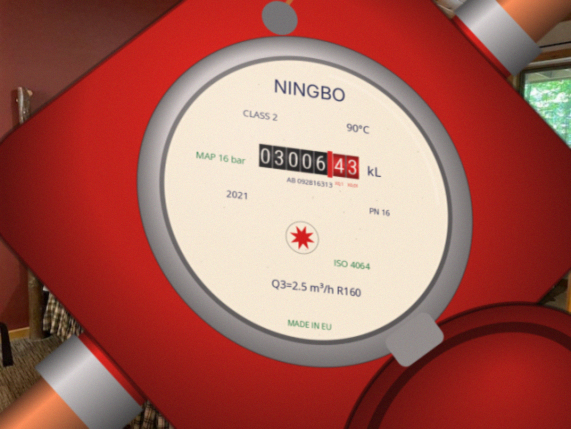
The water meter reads kL 3006.43
